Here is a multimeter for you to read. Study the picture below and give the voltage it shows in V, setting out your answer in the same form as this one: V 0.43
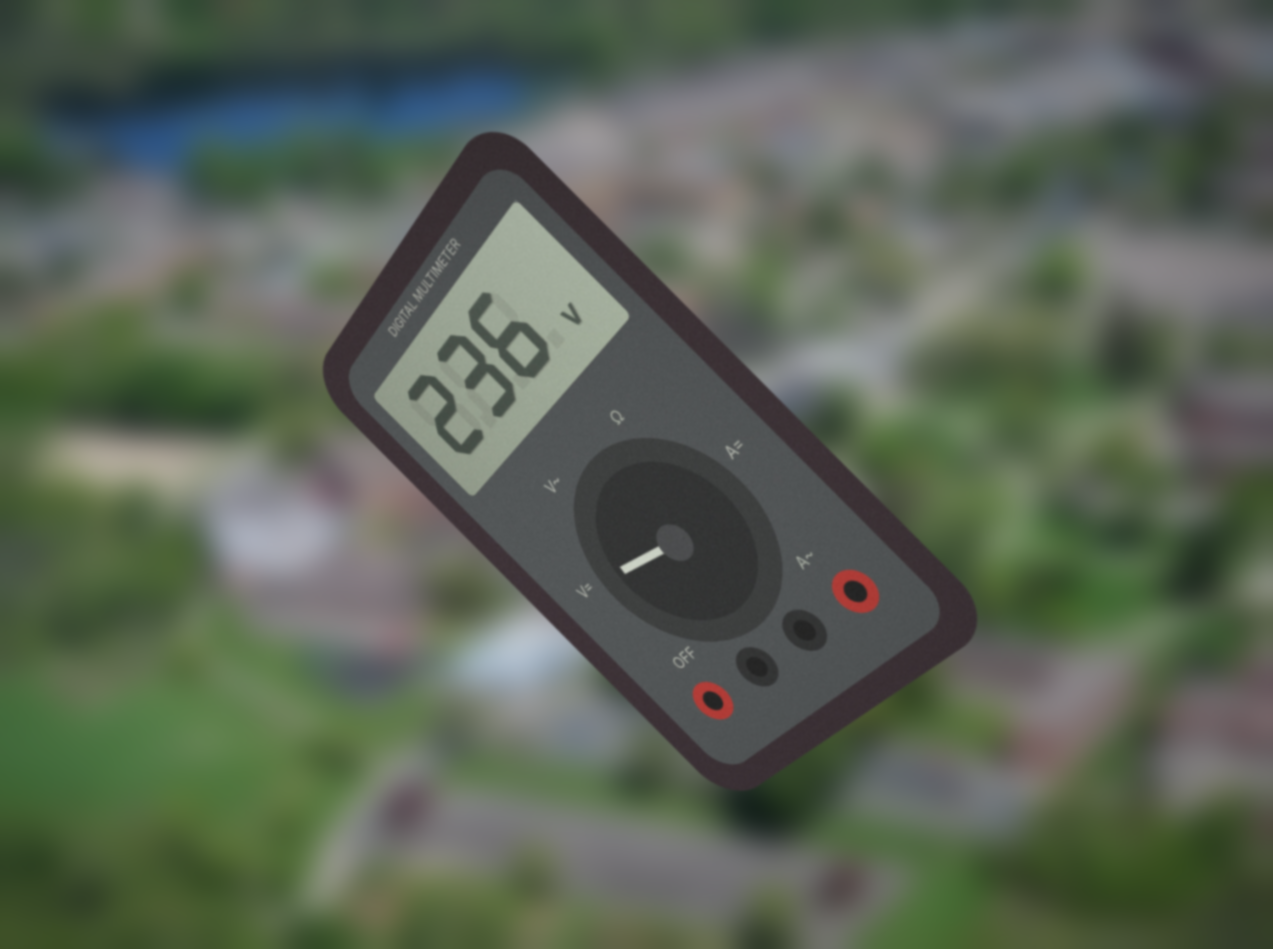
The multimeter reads V 236
